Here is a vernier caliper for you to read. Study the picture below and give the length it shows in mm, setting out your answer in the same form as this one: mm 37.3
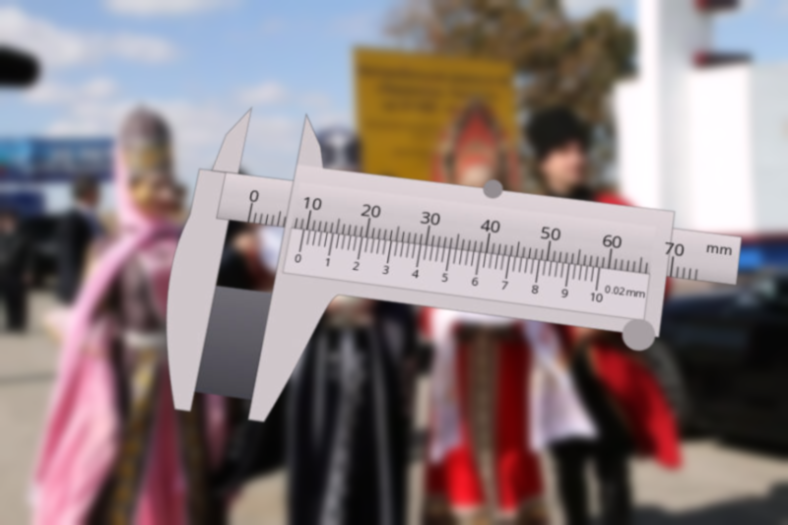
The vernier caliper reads mm 9.5
